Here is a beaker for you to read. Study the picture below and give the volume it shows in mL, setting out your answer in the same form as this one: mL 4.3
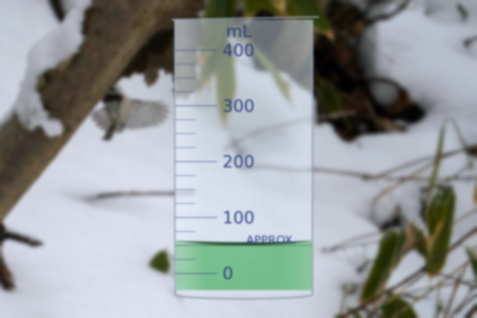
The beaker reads mL 50
